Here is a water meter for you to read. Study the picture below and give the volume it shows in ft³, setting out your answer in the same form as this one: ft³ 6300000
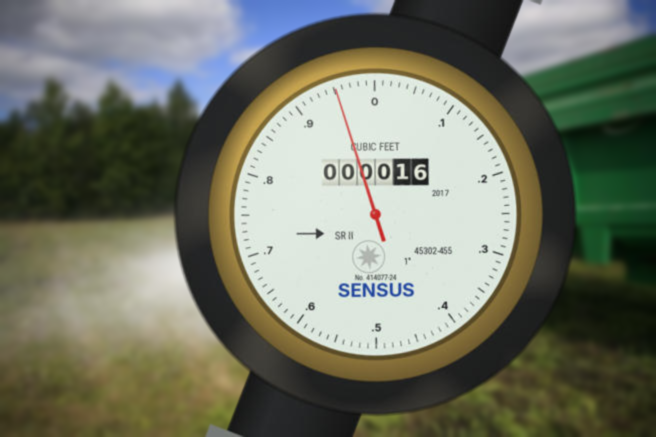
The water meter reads ft³ 15.95
